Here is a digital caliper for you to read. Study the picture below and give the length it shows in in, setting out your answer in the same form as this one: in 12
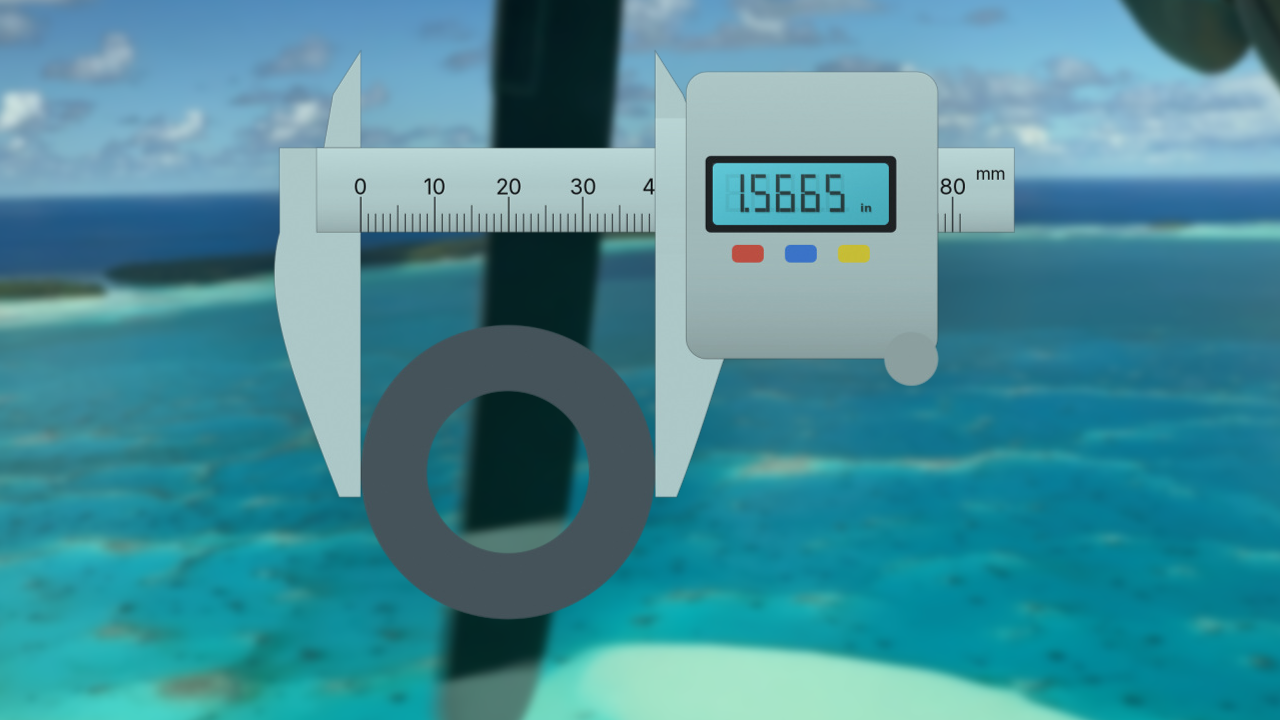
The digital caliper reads in 1.5665
